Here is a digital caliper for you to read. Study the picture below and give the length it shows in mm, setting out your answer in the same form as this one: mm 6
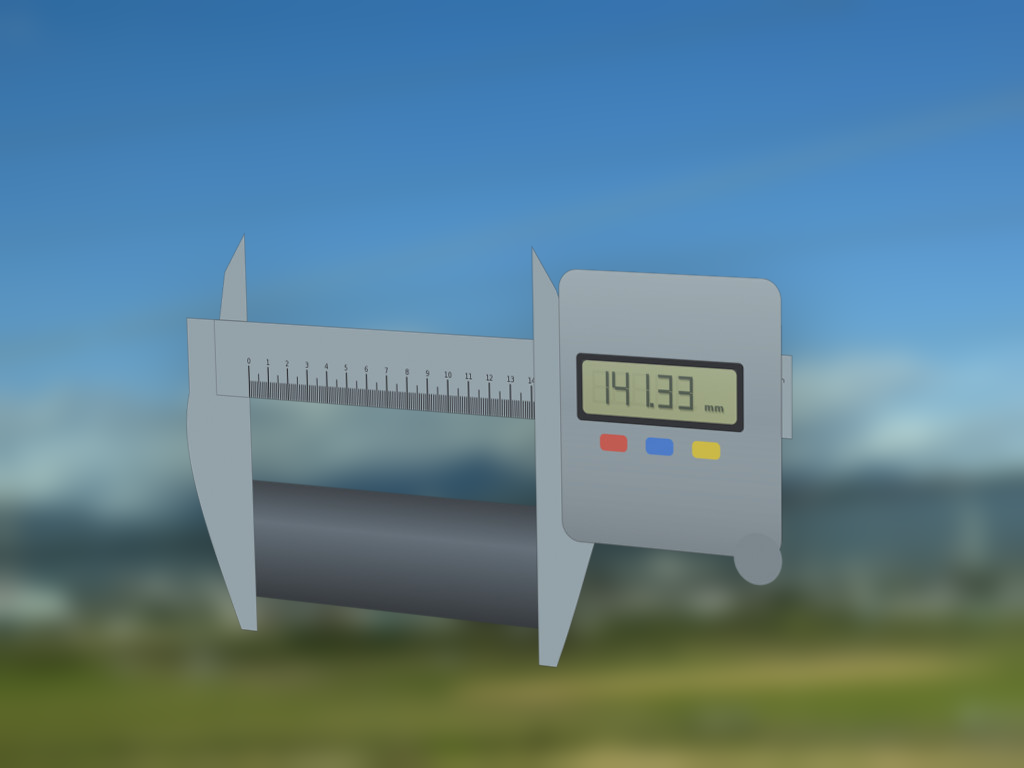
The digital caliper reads mm 141.33
